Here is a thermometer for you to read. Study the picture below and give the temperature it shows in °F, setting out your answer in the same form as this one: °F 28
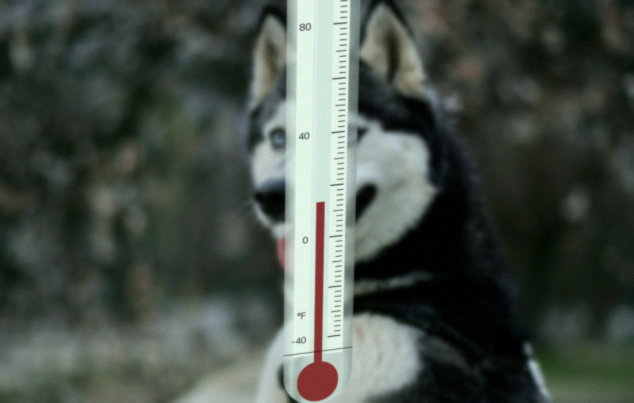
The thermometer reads °F 14
